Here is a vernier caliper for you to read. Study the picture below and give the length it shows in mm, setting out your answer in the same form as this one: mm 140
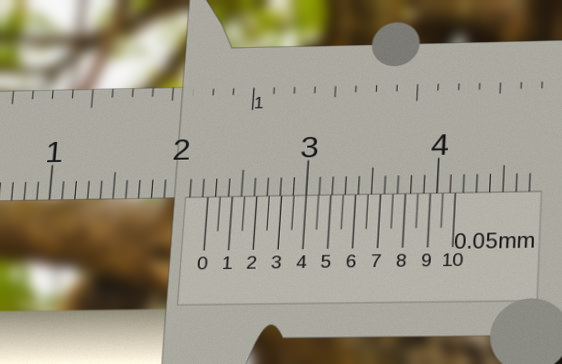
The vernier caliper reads mm 22.4
